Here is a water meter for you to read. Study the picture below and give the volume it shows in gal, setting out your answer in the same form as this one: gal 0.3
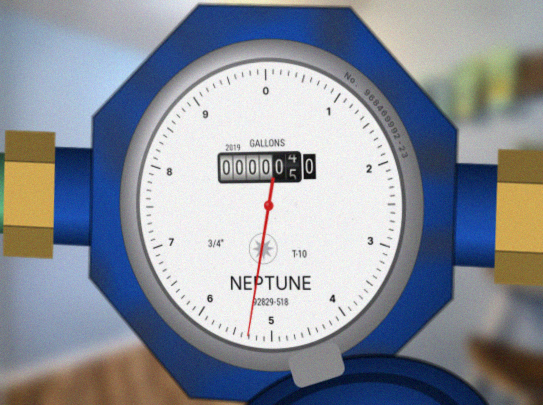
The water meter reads gal 45.3
